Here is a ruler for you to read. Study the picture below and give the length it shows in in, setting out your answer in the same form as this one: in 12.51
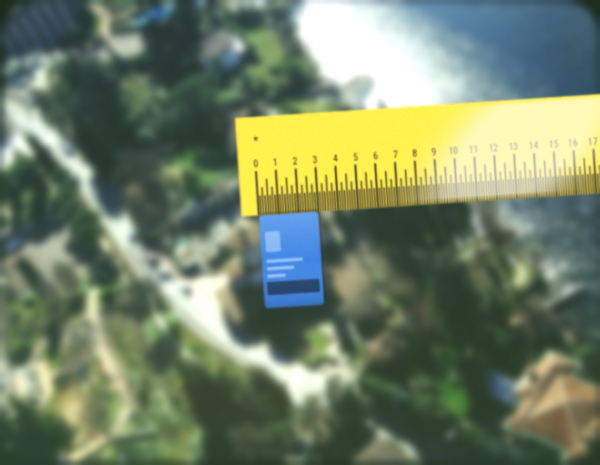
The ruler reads in 3
